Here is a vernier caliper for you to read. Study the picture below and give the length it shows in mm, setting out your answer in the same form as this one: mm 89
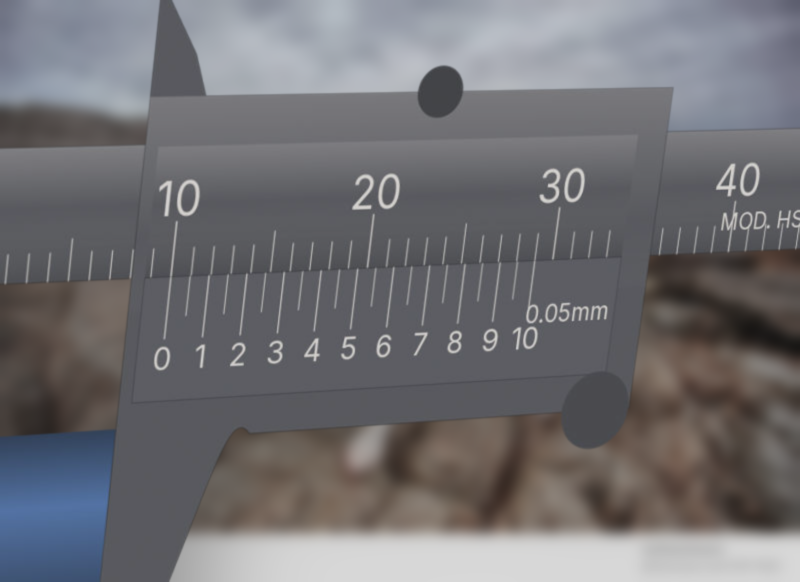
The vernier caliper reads mm 10.0
